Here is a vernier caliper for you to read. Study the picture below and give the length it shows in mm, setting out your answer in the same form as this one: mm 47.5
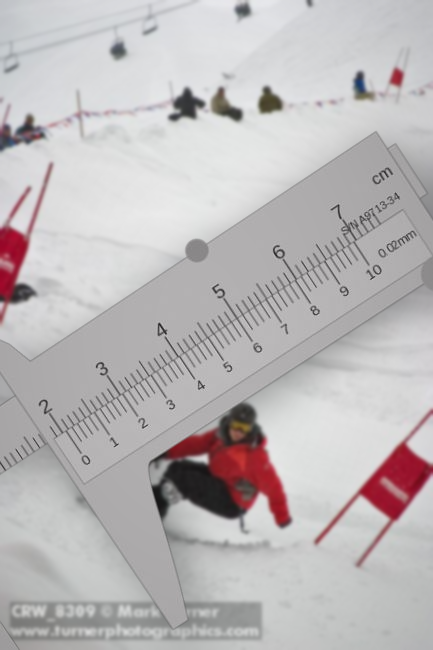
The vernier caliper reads mm 20.6
